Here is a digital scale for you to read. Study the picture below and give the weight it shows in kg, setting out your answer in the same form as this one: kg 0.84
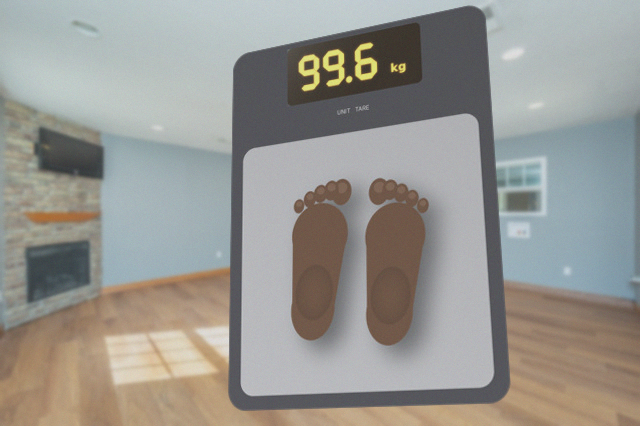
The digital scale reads kg 99.6
